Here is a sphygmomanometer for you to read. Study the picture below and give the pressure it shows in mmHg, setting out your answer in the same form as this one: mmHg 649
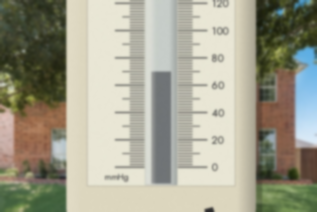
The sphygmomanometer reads mmHg 70
